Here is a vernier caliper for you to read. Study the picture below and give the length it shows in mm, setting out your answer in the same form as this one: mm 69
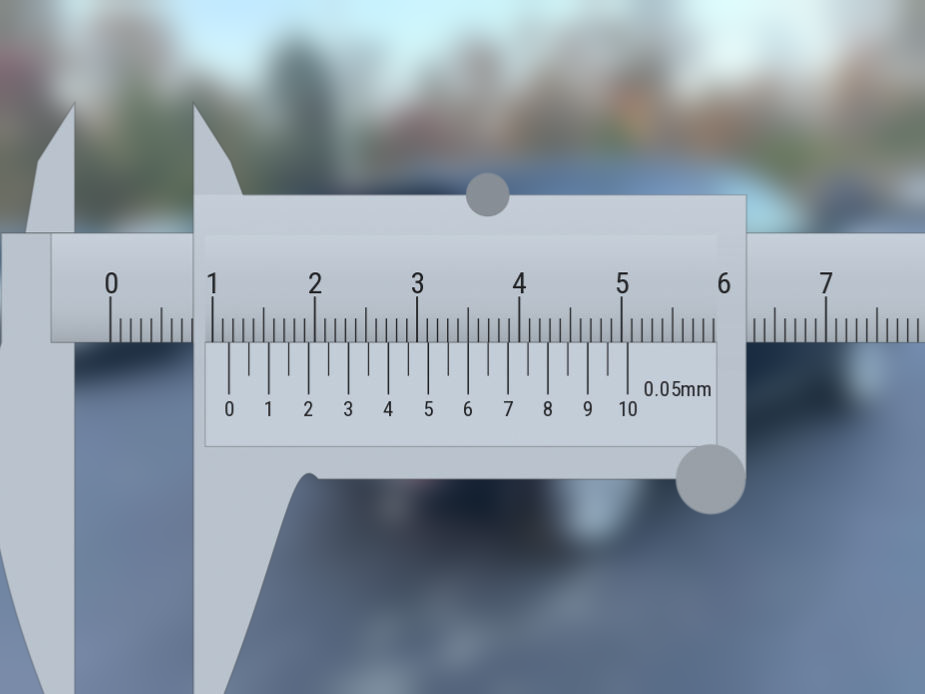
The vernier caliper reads mm 11.6
